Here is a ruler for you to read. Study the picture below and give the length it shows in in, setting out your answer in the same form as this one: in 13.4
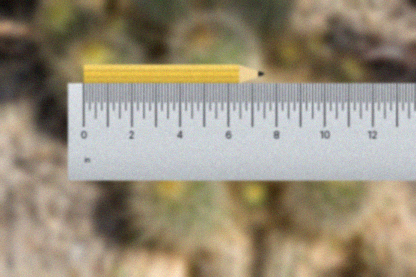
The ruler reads in 7.5
